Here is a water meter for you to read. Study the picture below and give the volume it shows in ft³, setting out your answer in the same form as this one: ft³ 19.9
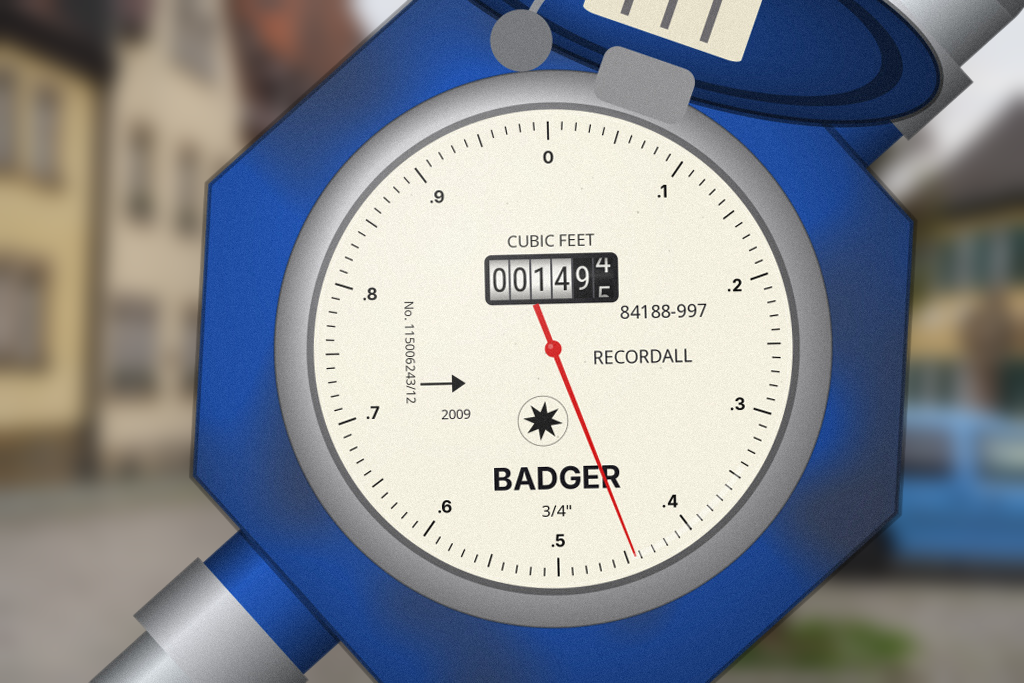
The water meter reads ft³ 1494.44
